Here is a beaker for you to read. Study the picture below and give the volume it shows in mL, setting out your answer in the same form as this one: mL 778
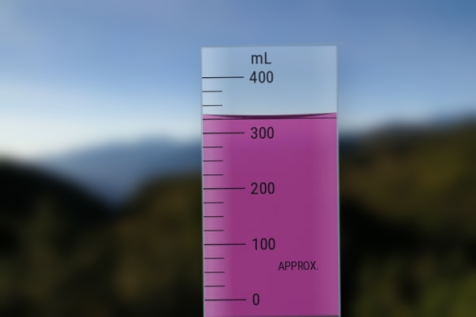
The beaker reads mL 325
